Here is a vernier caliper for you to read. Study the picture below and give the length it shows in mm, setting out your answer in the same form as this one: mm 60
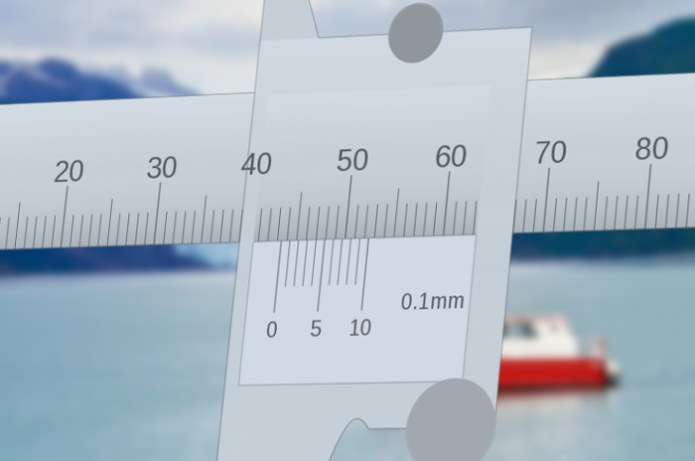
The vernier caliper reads mm 43.4
